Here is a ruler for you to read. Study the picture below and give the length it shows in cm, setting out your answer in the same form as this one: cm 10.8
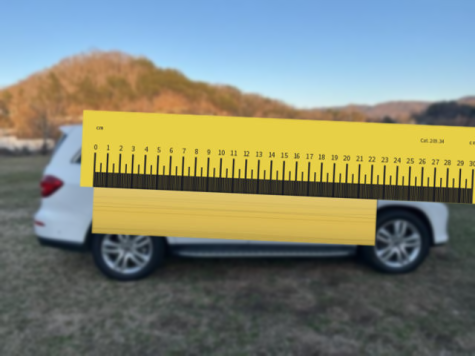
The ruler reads cm 22.5
